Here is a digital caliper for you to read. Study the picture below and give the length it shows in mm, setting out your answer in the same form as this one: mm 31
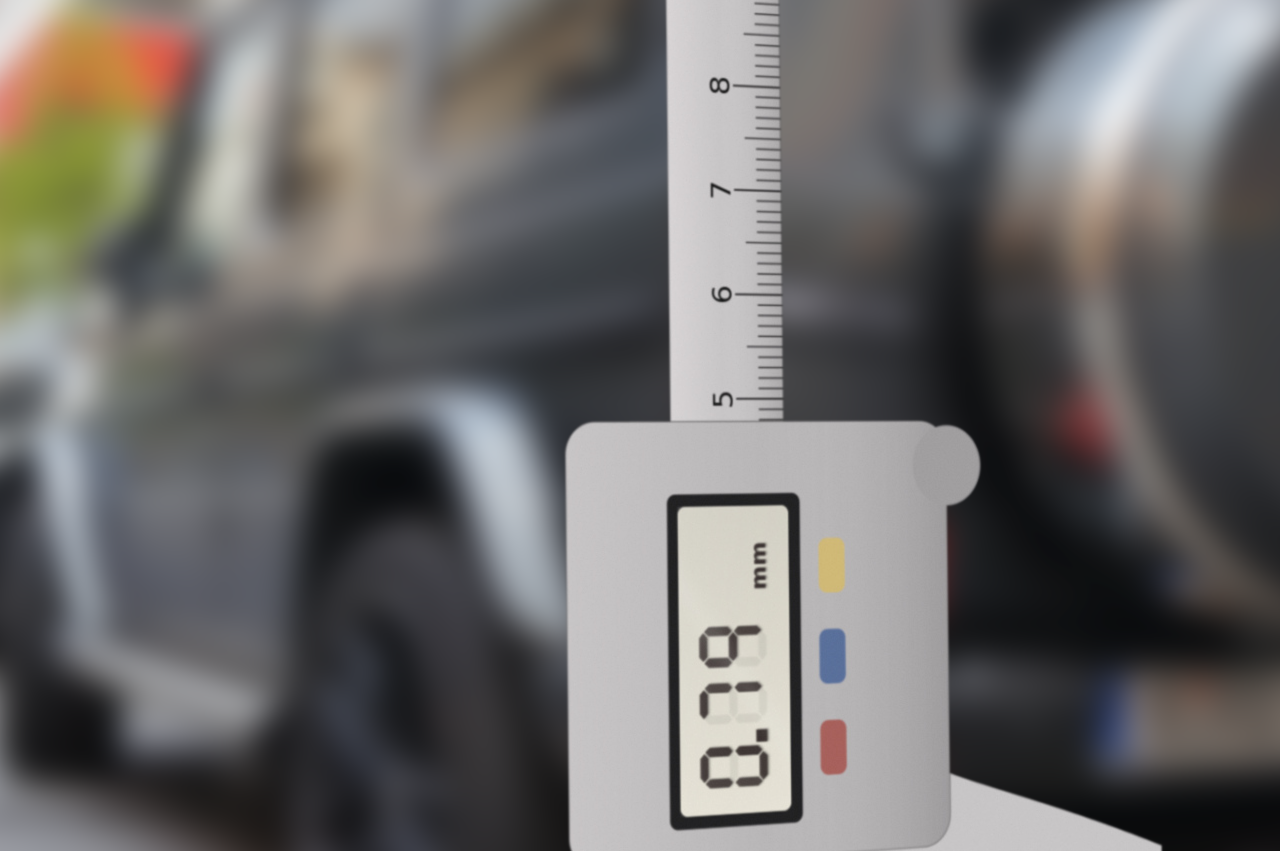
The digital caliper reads mm 0.79
